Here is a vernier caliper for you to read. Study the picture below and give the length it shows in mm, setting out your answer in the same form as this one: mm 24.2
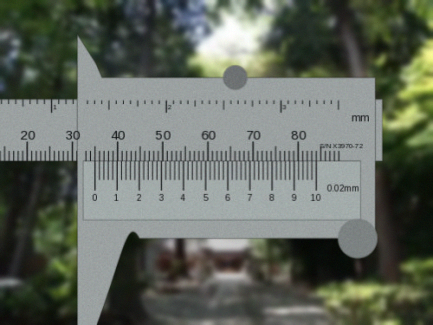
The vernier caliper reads mm 35.0
